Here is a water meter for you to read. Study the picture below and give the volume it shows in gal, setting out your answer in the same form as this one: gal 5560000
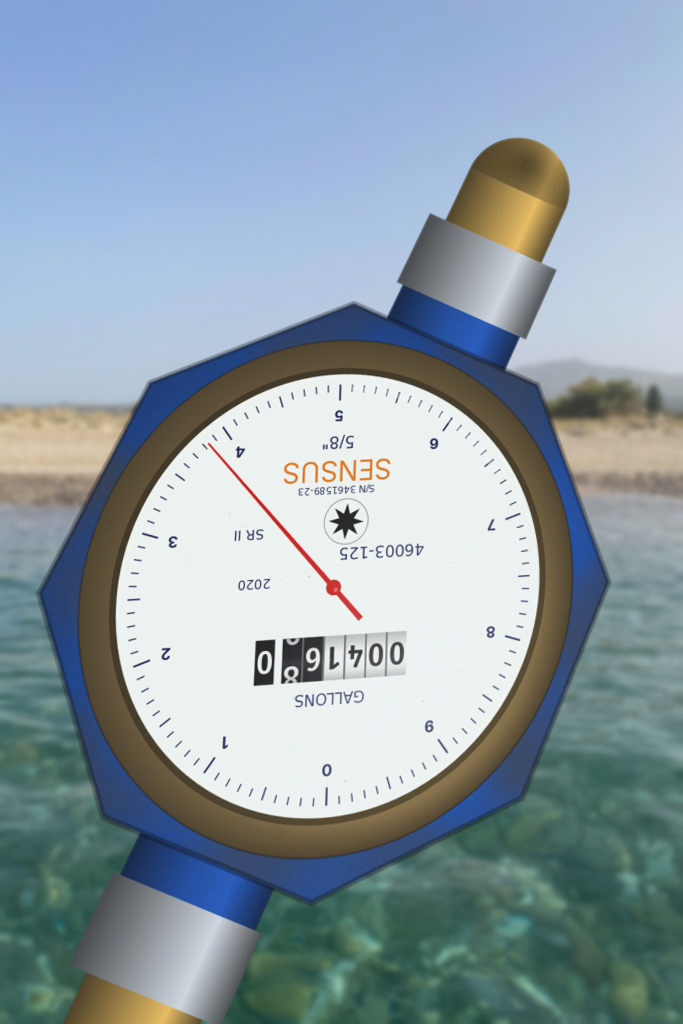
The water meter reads gal 41683.8
